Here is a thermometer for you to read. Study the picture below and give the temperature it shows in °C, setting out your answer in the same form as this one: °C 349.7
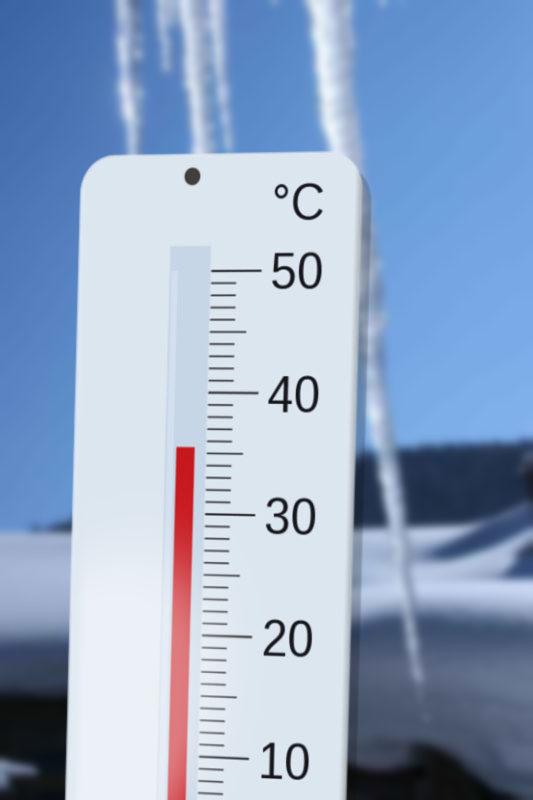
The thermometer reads °C 35.5
